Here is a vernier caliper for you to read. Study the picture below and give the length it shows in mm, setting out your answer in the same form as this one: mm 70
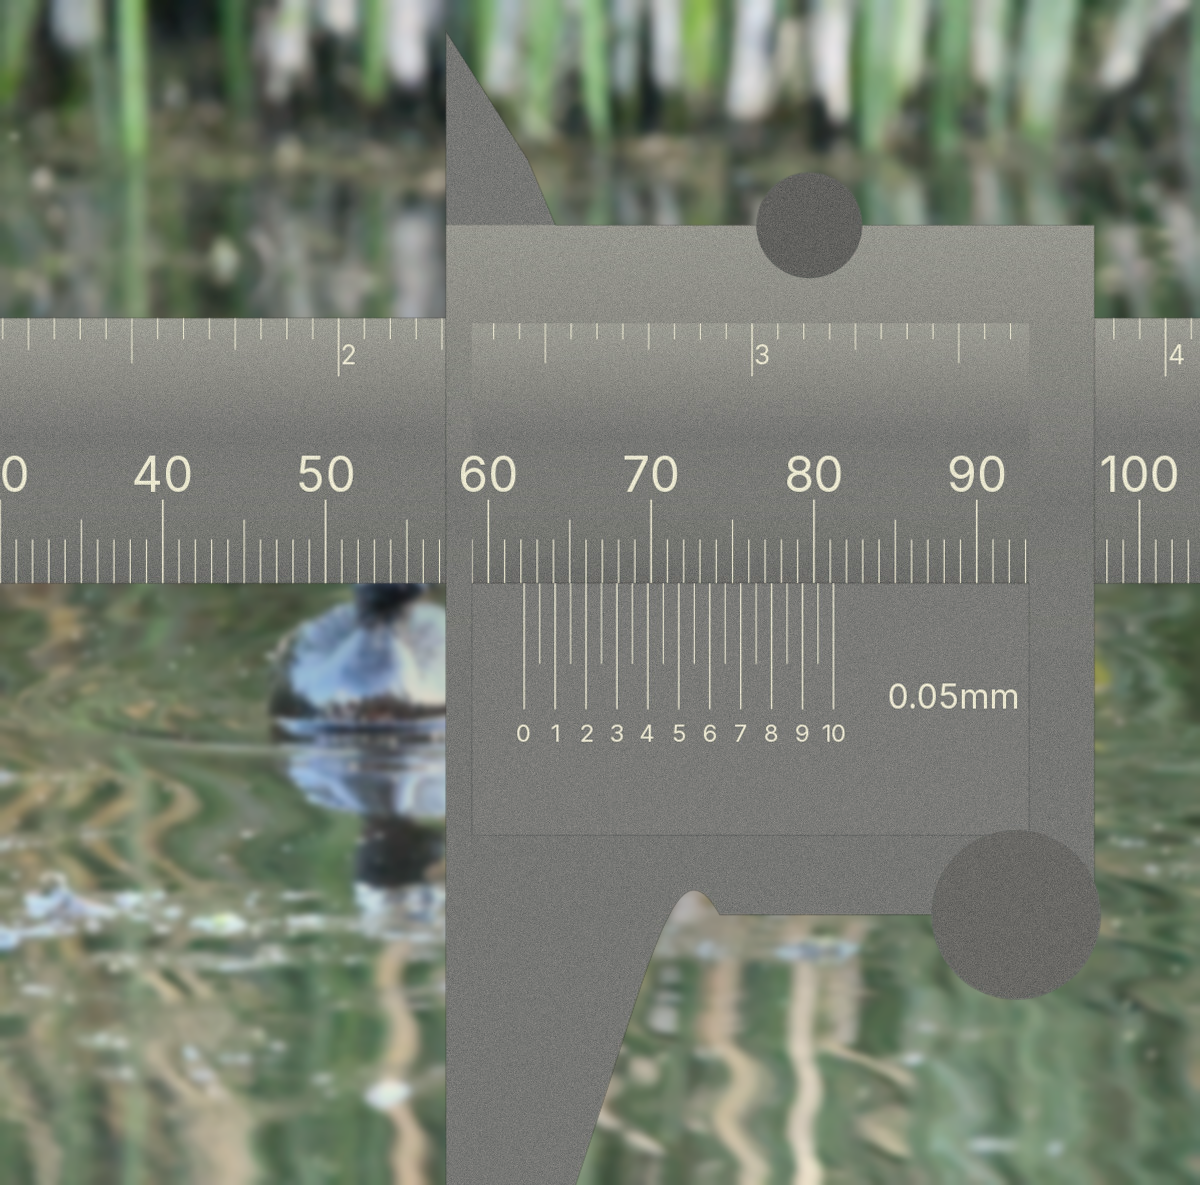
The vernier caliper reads mm 62.2
